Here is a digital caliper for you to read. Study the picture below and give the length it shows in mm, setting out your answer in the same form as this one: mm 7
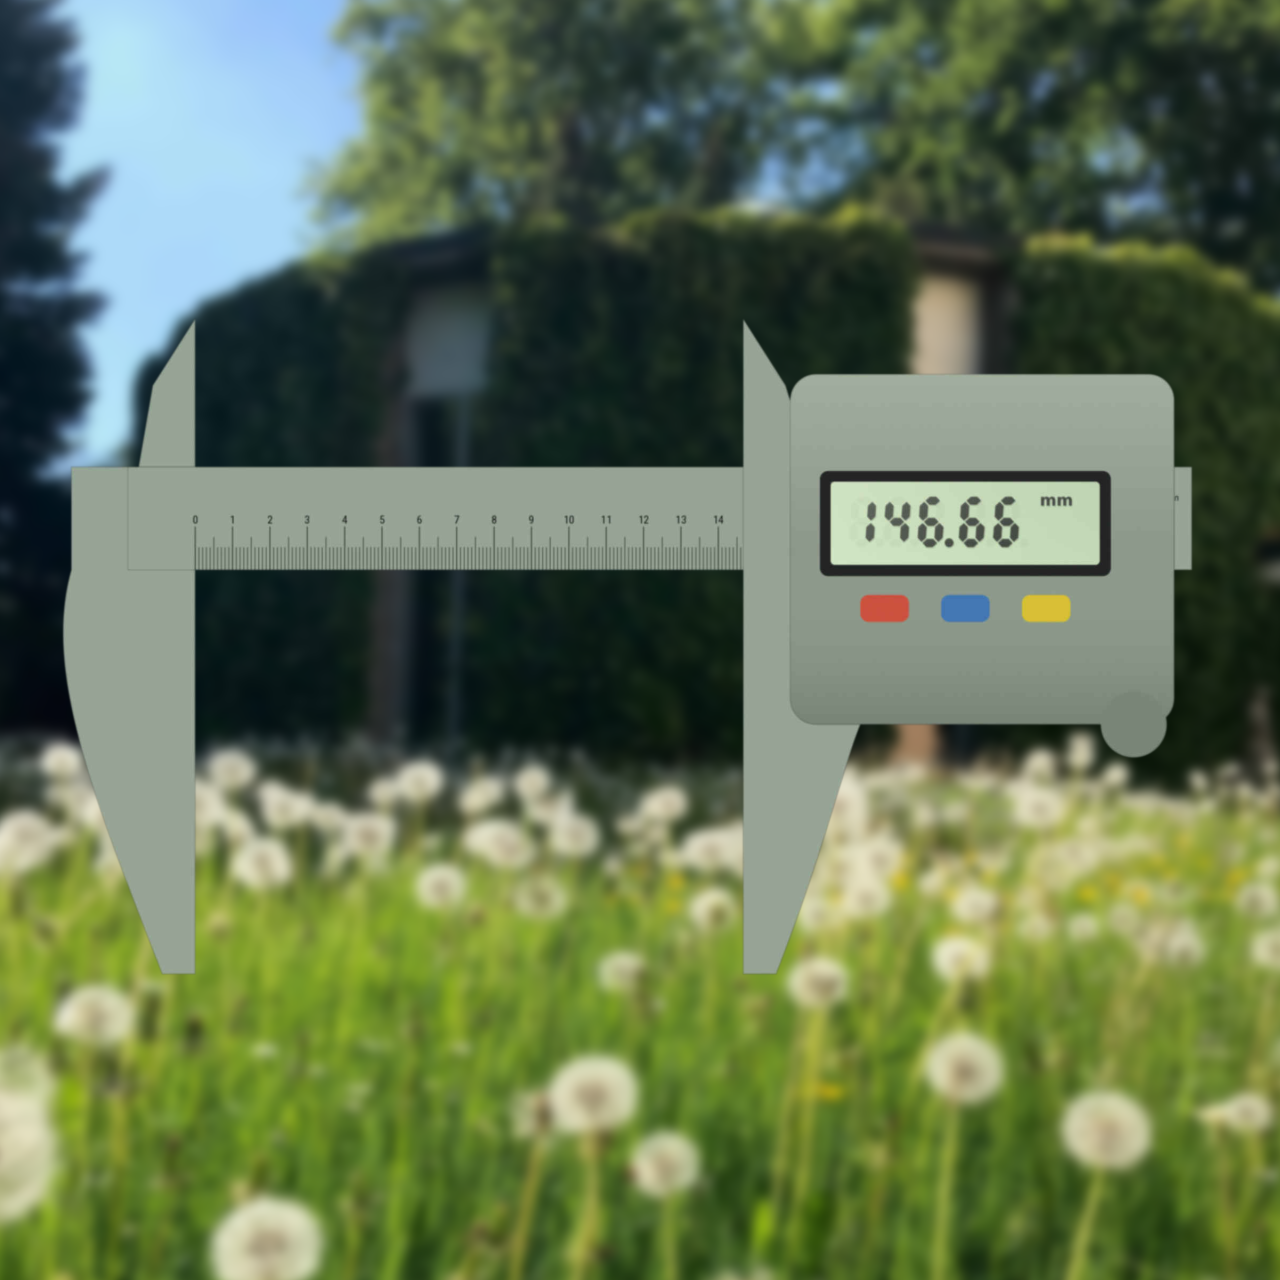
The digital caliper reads mm 146.66
